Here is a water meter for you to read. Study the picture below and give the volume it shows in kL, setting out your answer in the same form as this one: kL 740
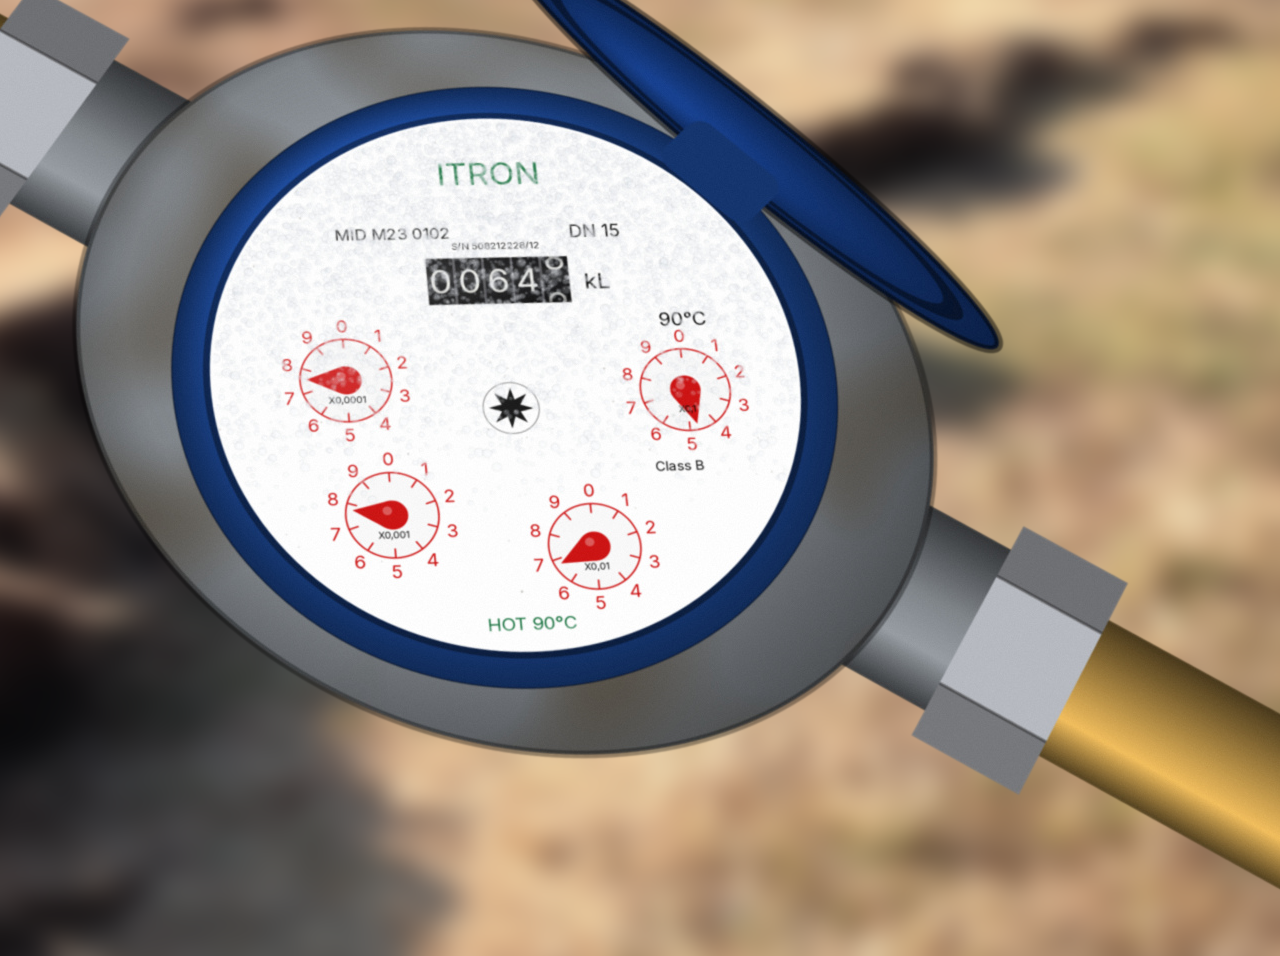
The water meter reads kL 648.4677
